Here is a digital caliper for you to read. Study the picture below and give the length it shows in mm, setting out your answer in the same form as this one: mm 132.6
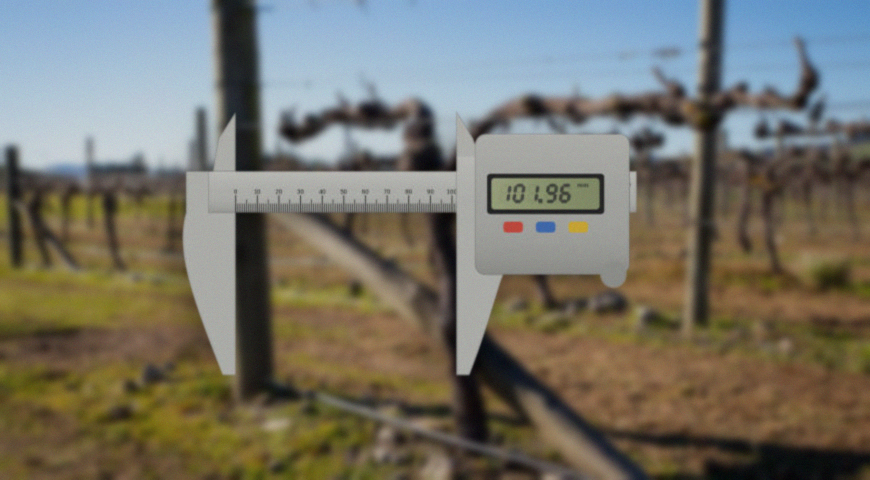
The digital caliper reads mm 101.96
